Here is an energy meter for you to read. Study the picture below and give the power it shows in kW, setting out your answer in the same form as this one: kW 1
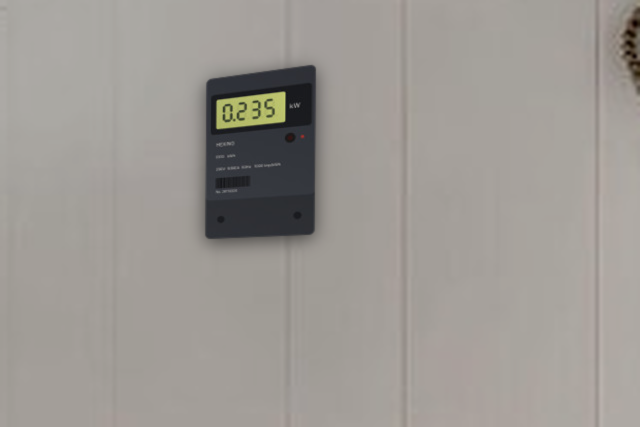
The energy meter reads kW 0.235
